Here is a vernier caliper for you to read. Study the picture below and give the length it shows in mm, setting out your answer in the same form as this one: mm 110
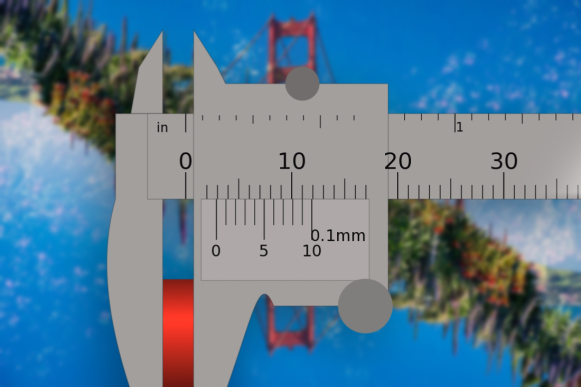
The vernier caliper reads mm 2.9
